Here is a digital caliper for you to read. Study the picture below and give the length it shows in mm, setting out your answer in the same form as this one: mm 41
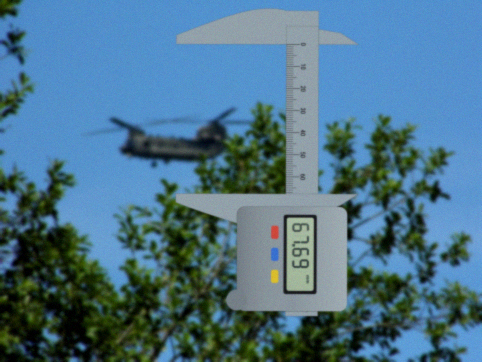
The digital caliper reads mm 67.69
